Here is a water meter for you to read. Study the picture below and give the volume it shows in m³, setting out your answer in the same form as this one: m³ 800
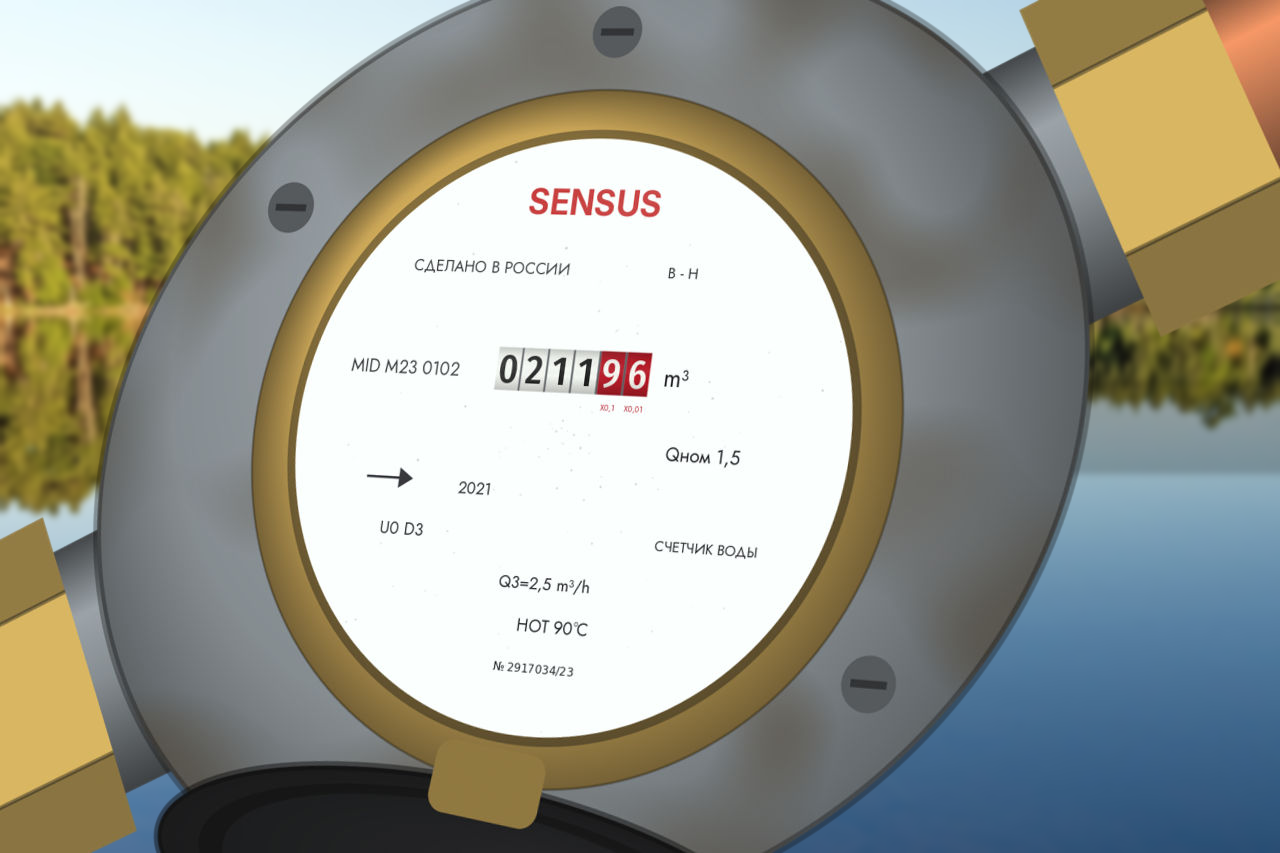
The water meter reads m³ 211.96
